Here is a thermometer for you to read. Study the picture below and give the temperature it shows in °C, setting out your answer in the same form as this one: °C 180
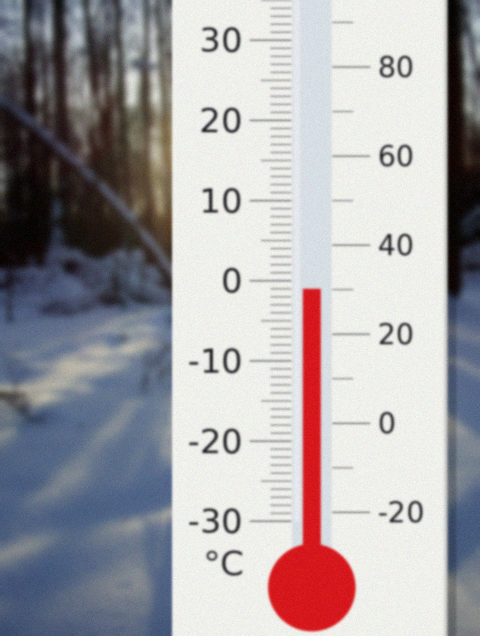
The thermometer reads °C -1
